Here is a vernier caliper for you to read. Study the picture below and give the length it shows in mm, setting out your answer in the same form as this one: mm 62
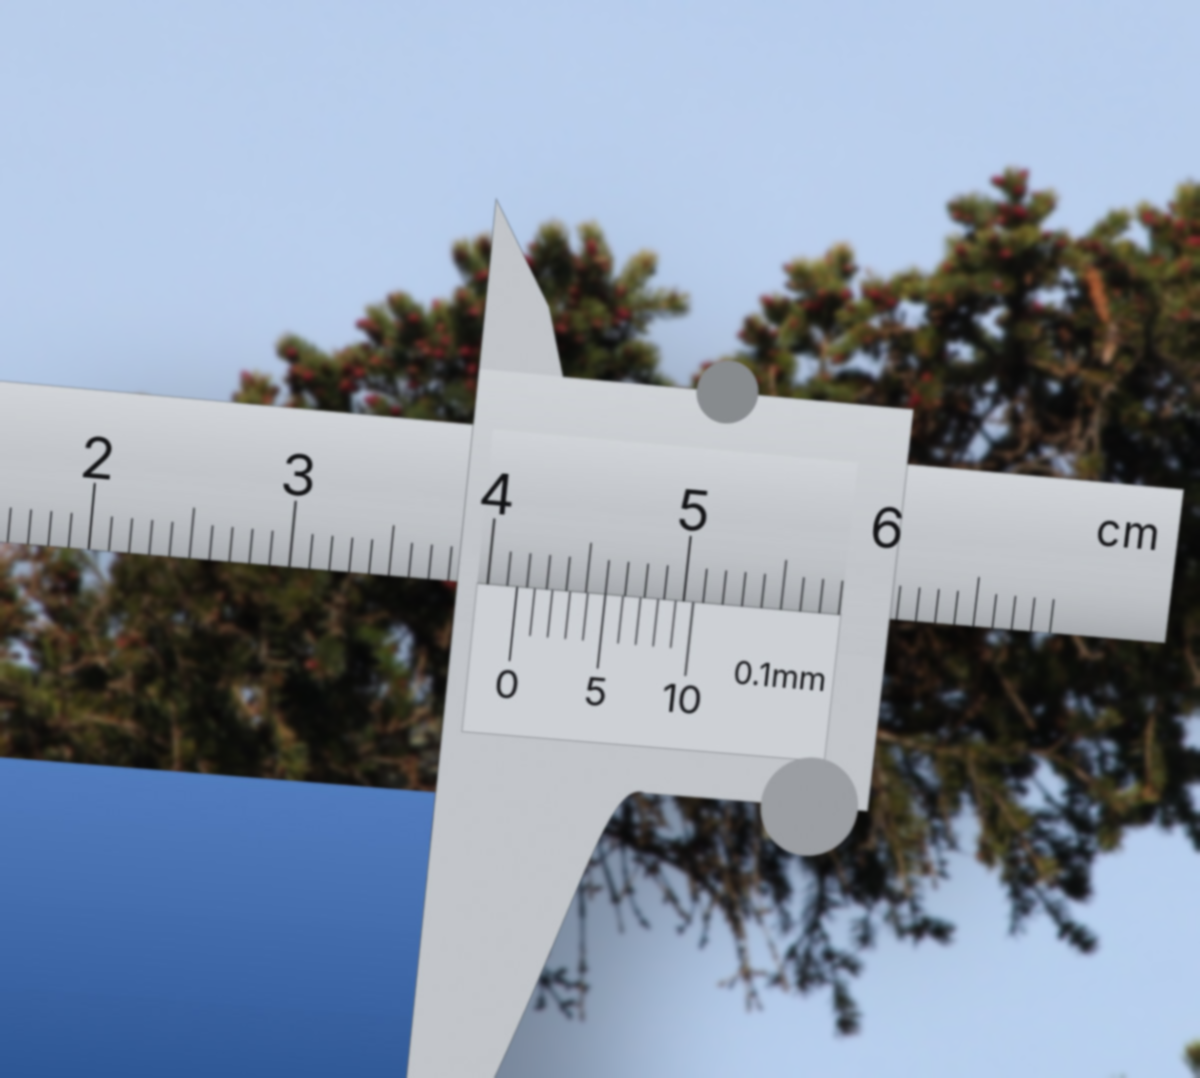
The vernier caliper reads mm 41.5
